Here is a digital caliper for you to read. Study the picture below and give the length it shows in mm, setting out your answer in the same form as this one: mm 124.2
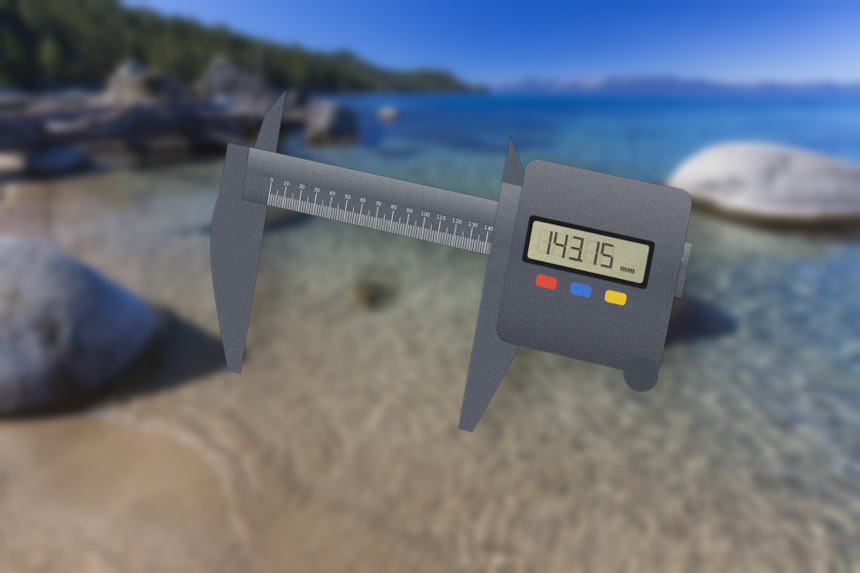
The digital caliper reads mm 143.15
